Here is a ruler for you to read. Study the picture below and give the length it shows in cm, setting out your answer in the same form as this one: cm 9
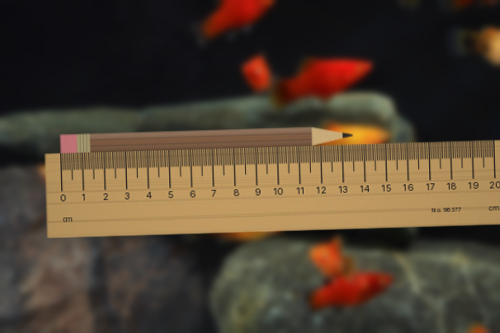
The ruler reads cm 13.5
